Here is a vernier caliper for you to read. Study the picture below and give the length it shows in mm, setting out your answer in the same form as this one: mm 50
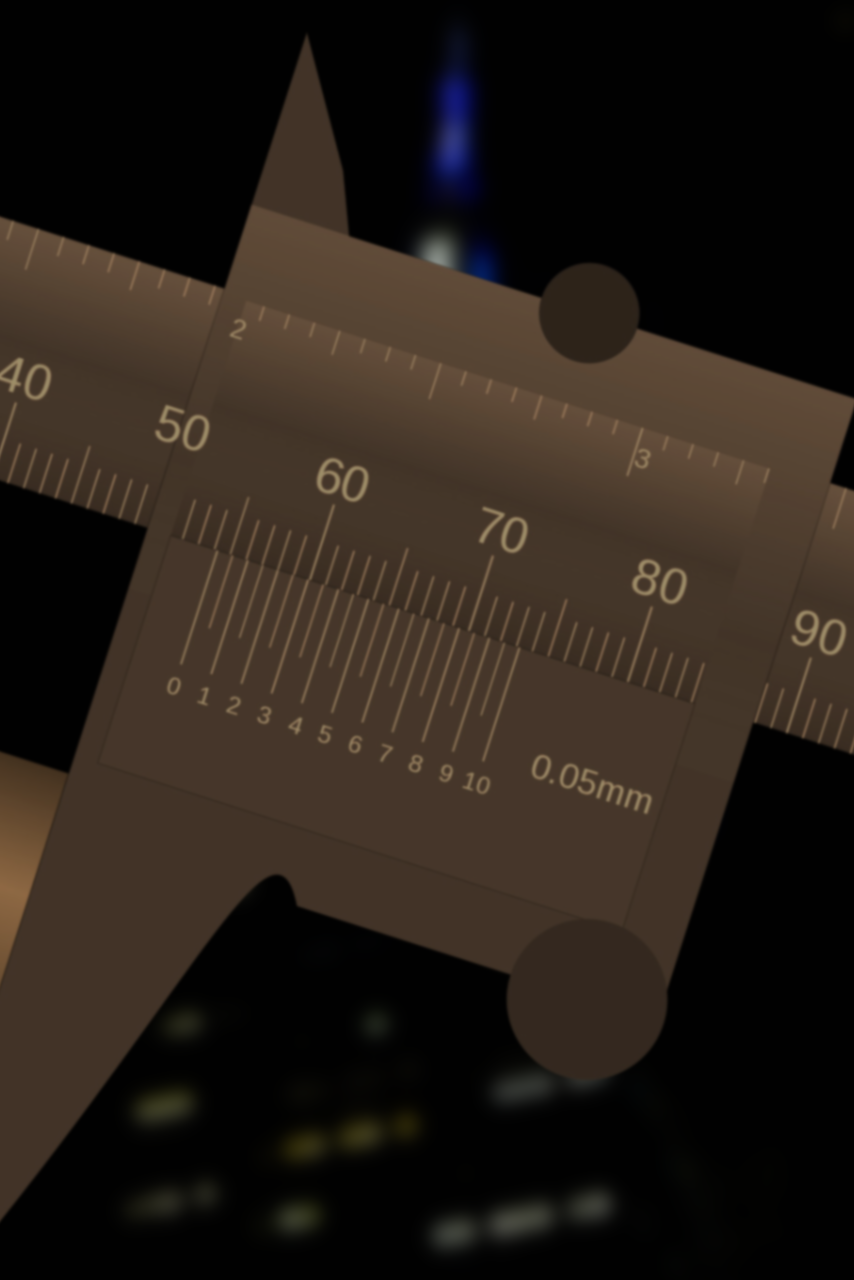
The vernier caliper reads mm 54.2
